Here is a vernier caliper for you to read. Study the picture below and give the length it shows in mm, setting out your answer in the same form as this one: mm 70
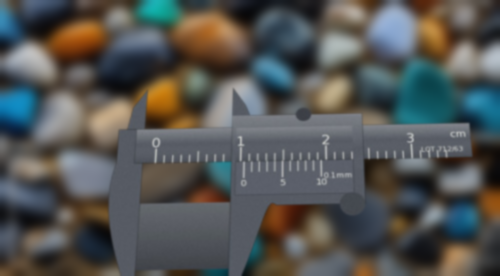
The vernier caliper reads mm 10.4
